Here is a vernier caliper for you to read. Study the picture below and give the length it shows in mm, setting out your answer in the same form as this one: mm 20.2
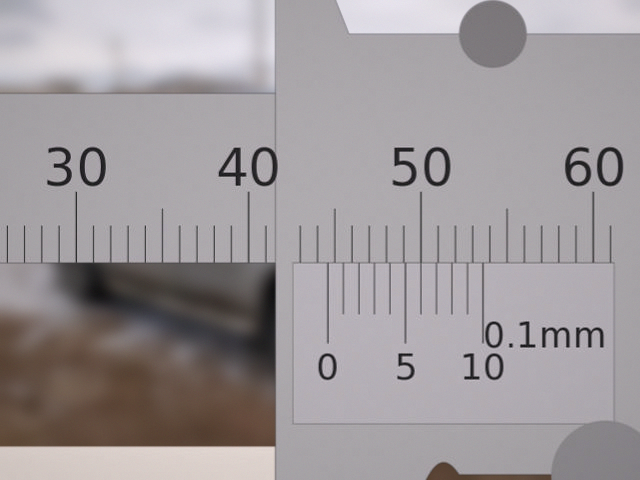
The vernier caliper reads mm 44.6
